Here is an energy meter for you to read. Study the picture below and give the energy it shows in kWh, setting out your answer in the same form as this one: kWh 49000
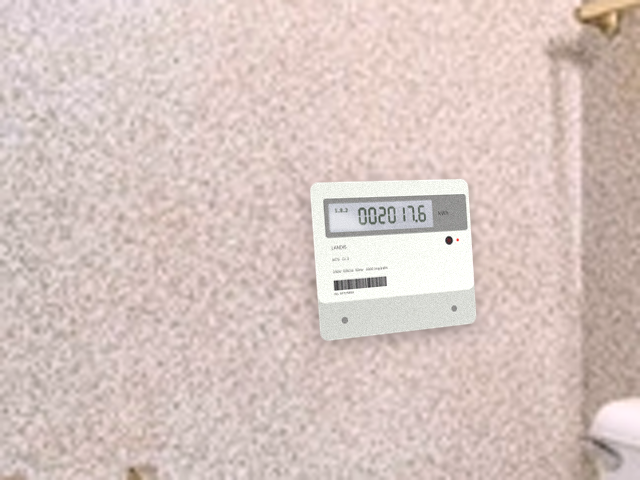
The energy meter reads kWh 2017.6
